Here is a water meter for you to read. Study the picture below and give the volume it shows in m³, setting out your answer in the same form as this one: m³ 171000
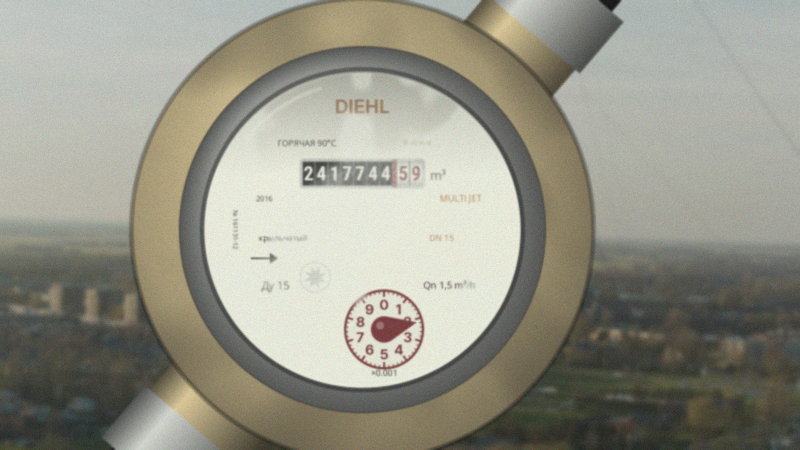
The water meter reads m³ 2417744.592
